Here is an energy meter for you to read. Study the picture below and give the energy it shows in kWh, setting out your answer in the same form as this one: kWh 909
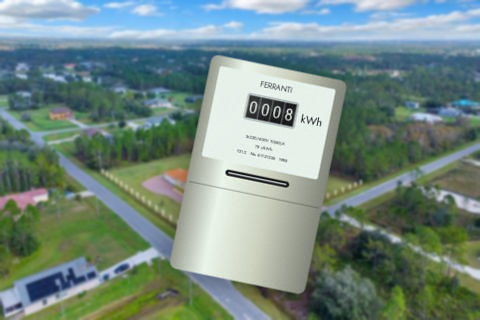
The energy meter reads kWh 8
